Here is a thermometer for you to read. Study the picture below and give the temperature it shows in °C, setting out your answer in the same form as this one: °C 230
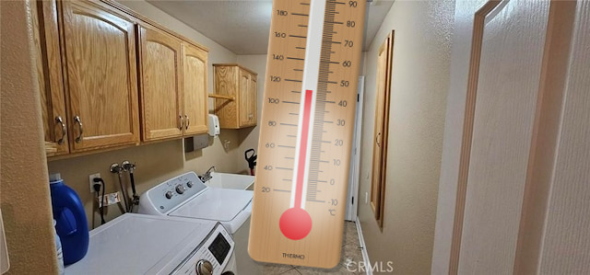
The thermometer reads °C 45
